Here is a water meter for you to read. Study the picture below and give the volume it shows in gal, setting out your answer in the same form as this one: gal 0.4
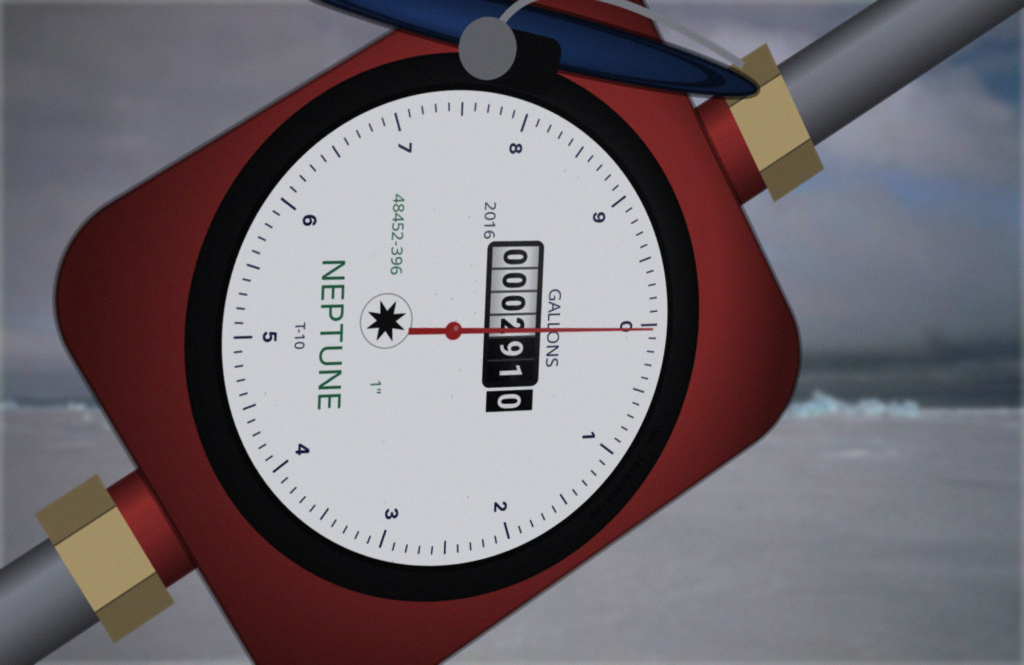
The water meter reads gal 2910.0
